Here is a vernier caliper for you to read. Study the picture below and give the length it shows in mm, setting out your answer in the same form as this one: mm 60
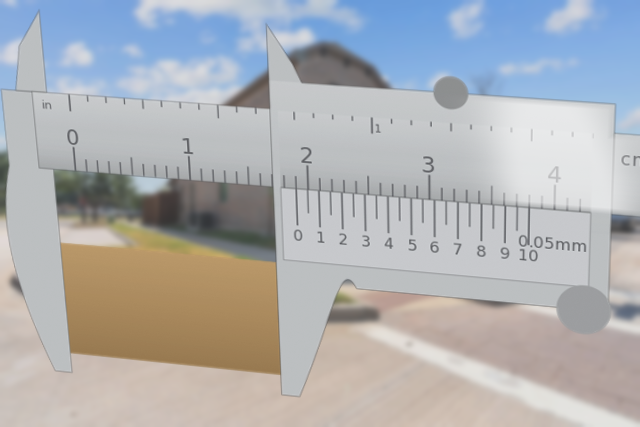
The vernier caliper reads mm 19.0
